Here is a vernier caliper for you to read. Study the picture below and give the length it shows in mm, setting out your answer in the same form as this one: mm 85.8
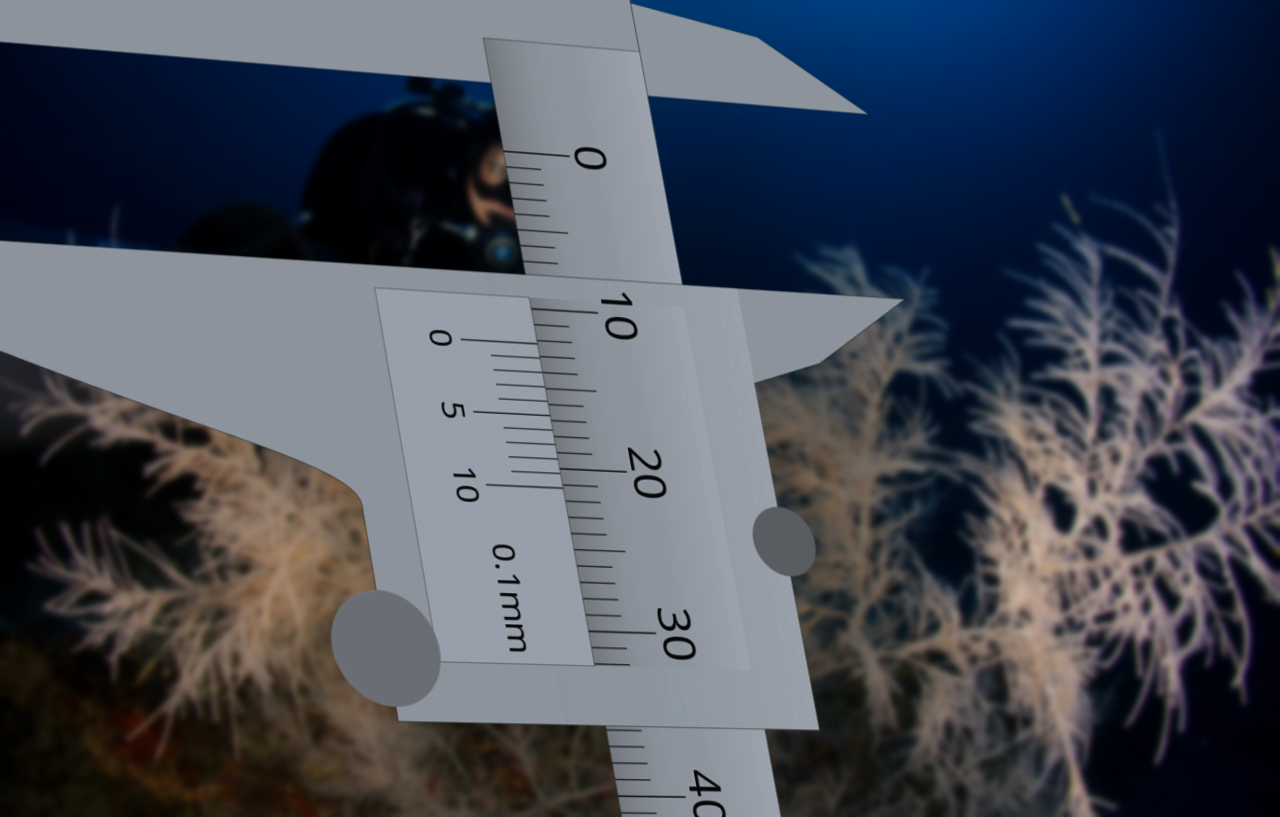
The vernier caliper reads mm 12.2
